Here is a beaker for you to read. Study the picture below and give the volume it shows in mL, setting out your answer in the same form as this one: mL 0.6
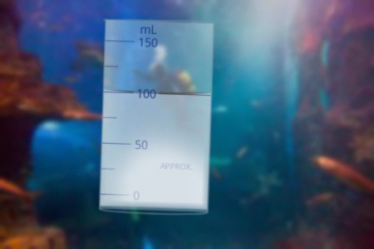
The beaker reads mL 100
